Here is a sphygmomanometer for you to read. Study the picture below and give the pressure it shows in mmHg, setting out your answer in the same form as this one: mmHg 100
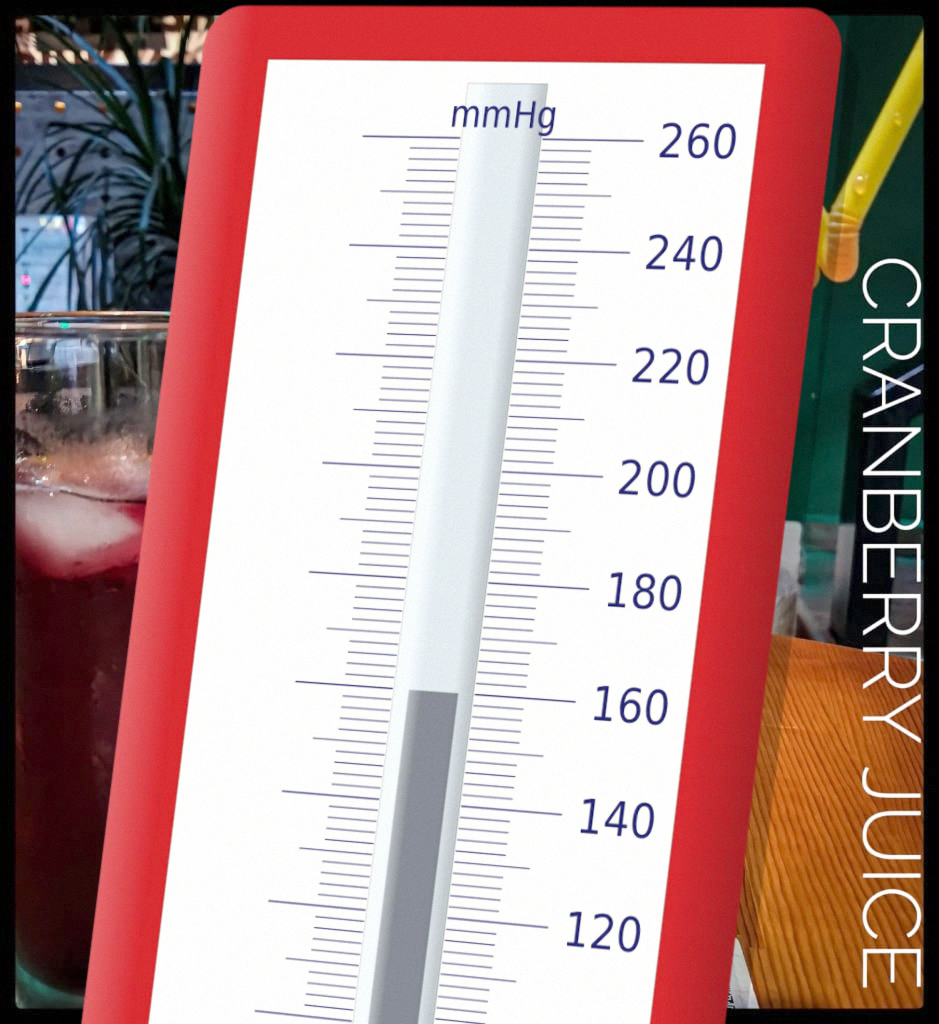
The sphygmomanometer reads mmHg 160
